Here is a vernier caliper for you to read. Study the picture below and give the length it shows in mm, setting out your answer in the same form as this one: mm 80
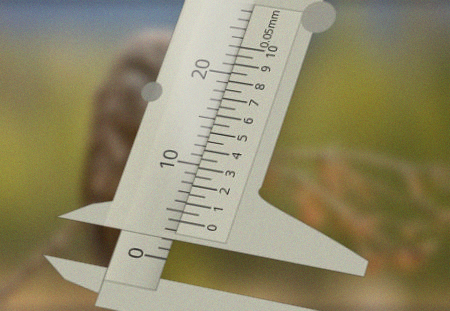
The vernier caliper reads mm 4.0
